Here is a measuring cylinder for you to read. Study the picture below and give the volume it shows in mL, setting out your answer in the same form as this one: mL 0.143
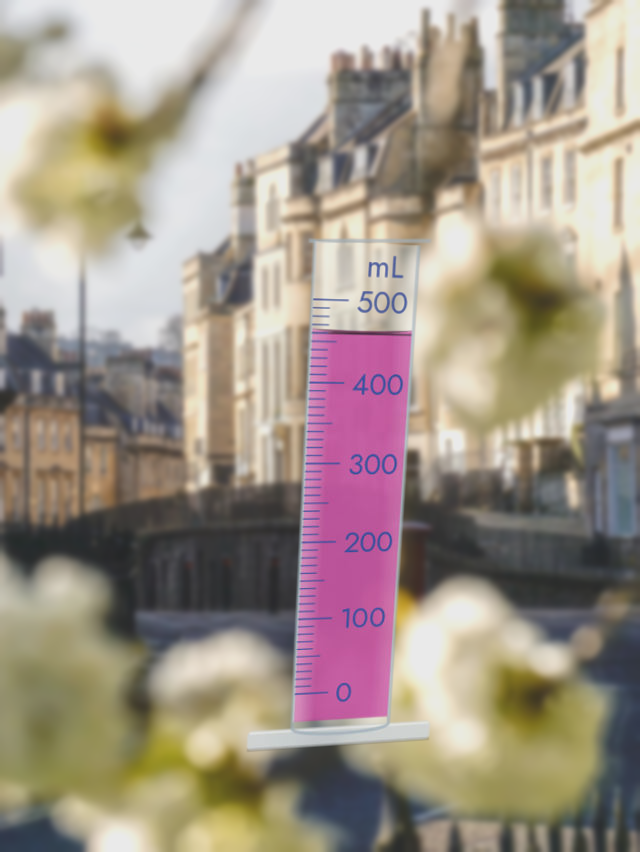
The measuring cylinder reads mL 460
